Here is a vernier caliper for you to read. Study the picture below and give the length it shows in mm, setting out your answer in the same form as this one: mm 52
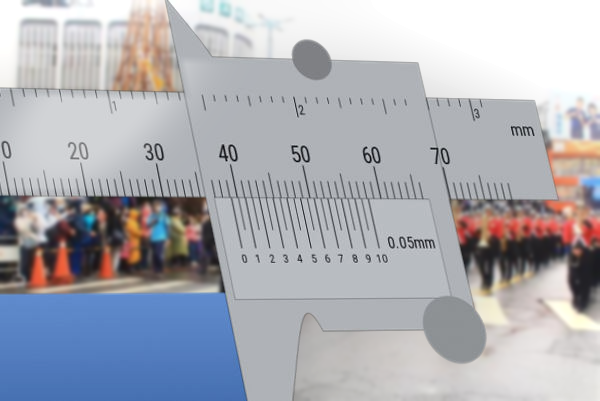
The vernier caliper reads mm 39.2
